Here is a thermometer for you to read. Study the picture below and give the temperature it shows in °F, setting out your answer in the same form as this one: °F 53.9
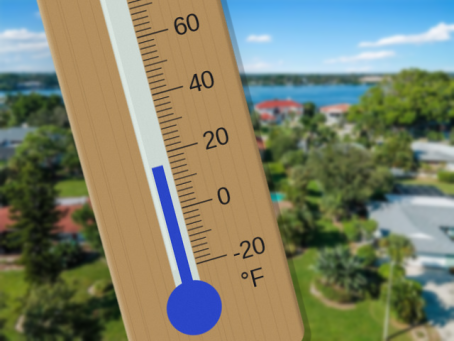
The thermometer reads °F 16
